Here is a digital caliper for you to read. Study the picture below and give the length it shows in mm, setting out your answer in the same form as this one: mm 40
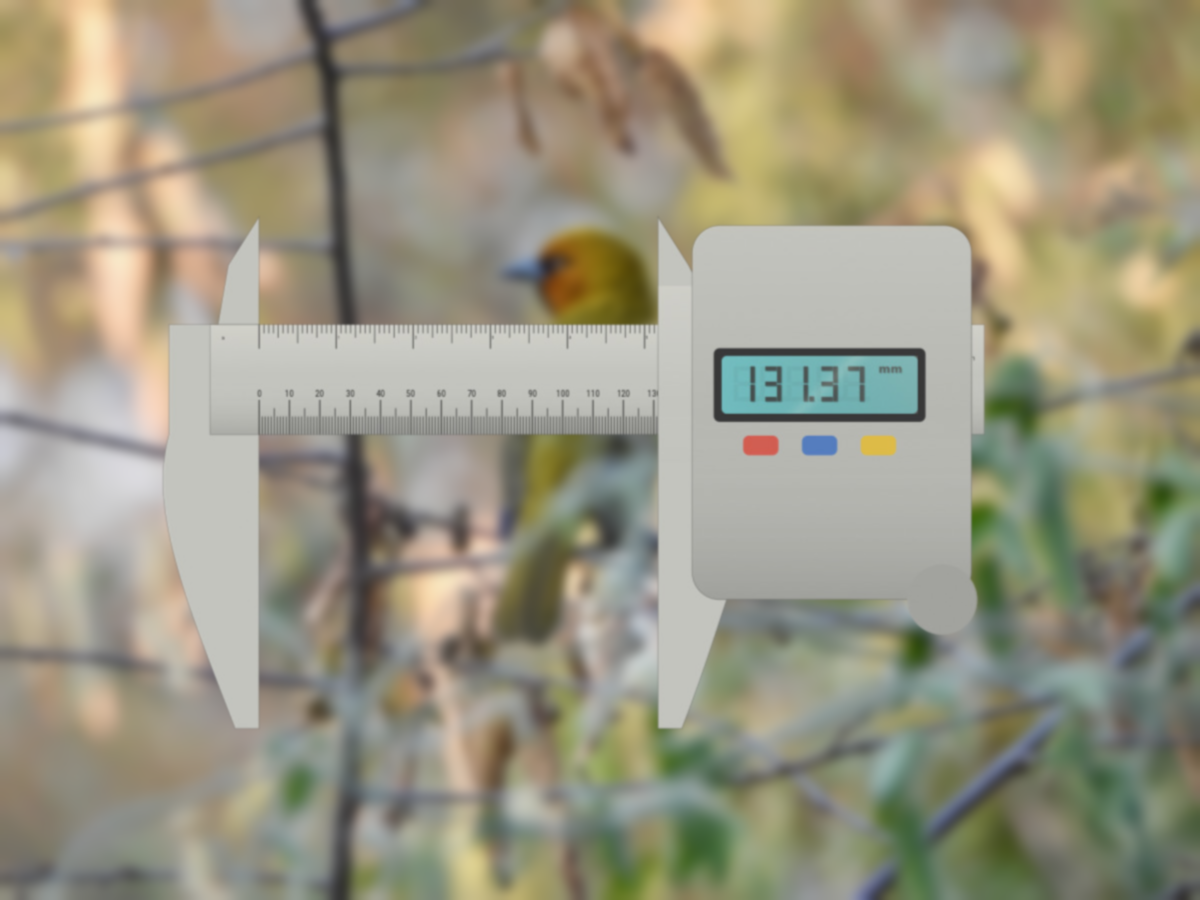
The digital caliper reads mm 131.37
